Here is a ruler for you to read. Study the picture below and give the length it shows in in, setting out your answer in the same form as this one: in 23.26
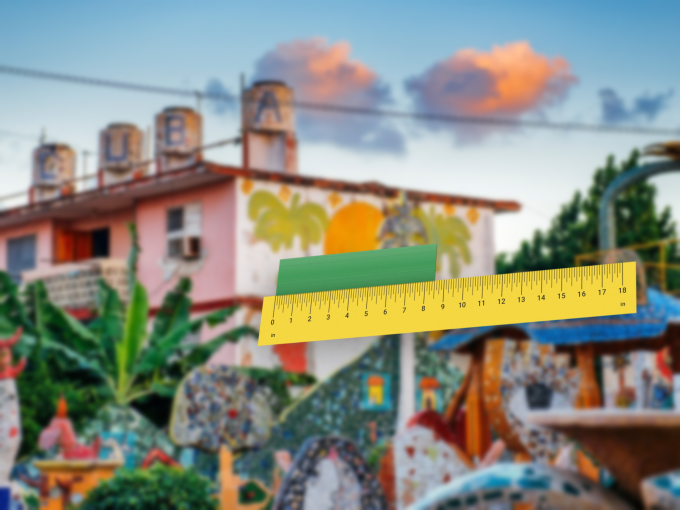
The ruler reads in 8.5
